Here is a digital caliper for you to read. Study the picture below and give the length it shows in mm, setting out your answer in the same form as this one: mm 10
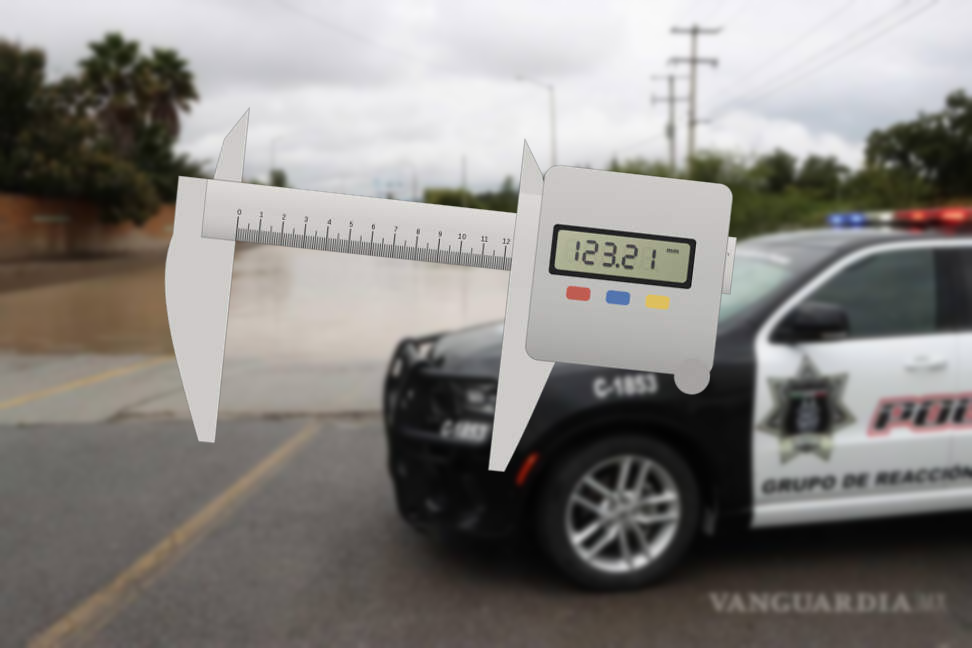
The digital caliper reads mm 123.21
